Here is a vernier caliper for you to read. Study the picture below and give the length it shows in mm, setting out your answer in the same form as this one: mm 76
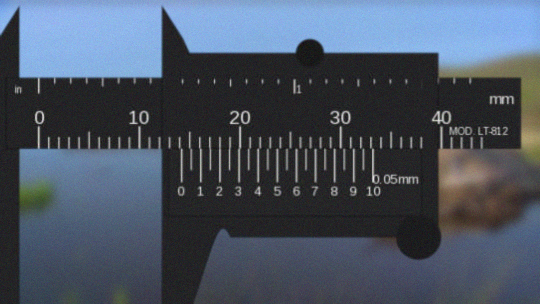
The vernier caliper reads mm 14.2
